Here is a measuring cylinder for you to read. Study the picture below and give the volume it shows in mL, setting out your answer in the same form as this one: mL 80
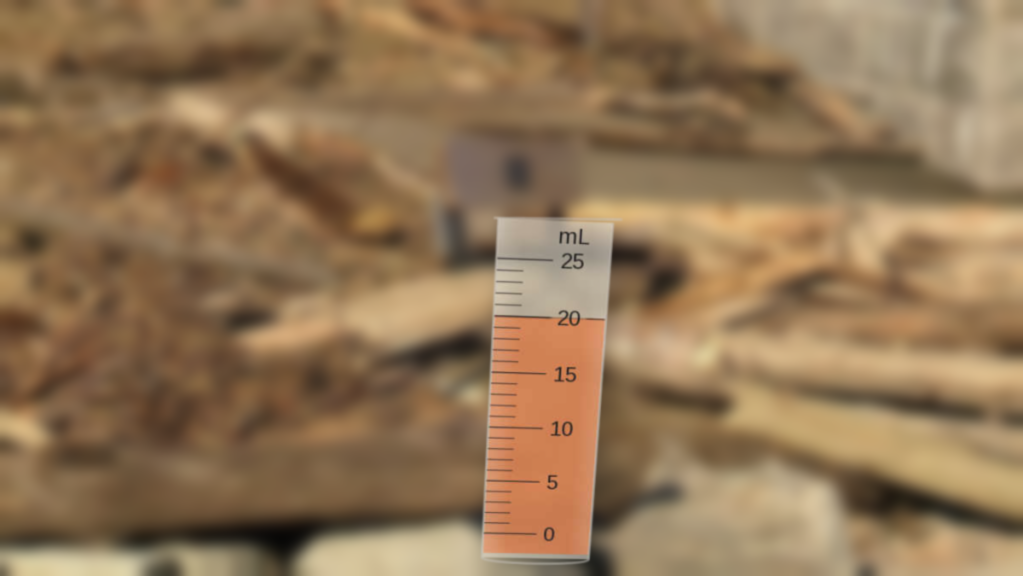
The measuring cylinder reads mL 20
